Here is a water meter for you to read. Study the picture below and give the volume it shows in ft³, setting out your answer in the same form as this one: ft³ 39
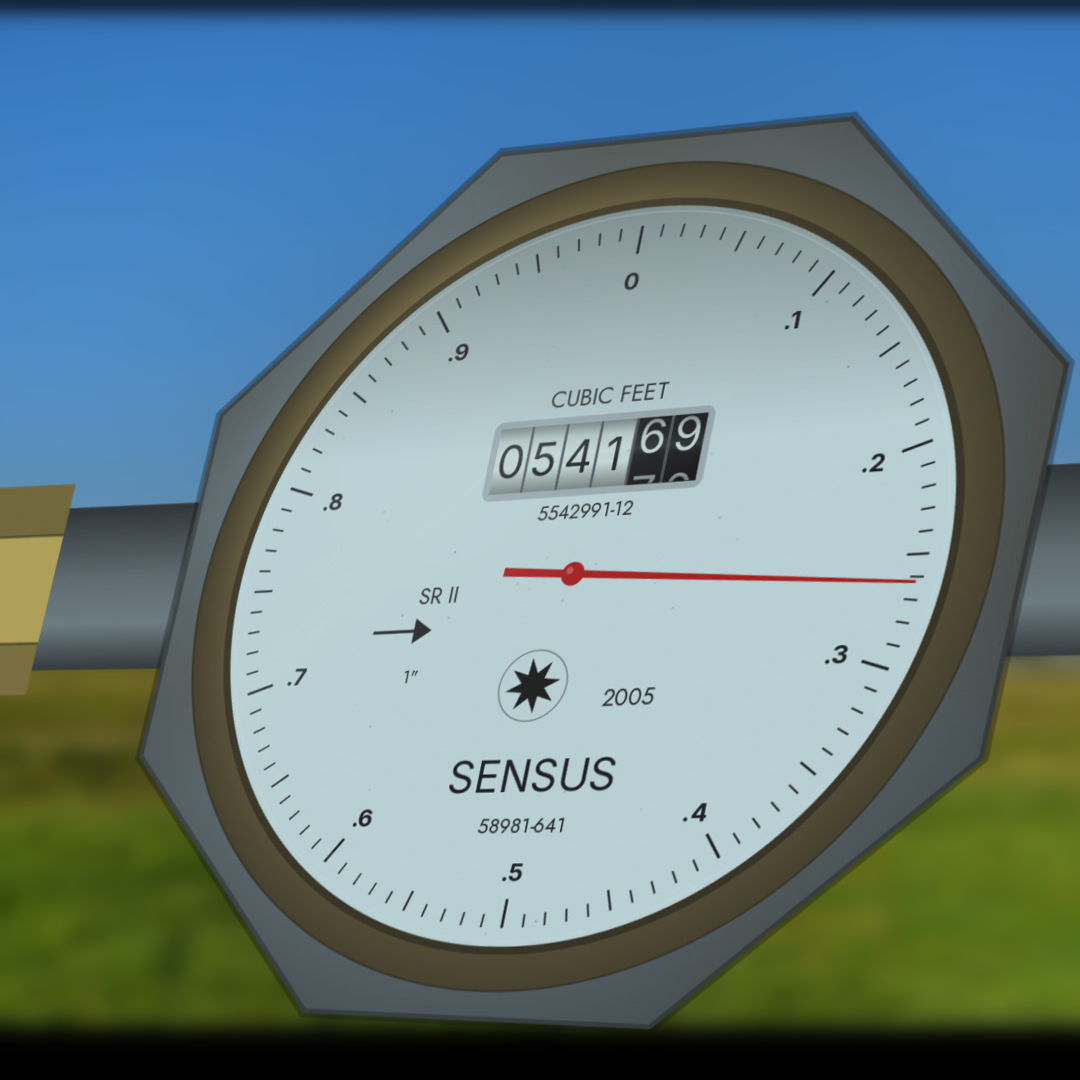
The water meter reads ft³ 54169.26
